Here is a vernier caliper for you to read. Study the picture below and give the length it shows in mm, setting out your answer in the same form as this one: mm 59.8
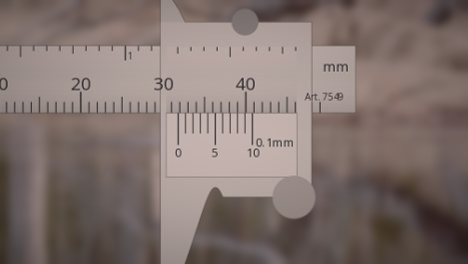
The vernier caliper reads mm 31.8
